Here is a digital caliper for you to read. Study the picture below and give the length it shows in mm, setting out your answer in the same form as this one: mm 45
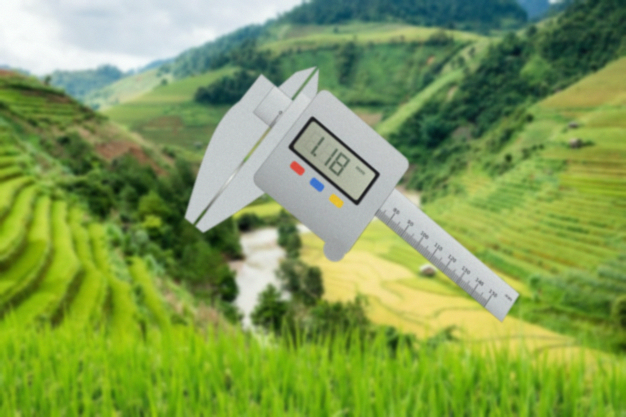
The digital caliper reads mm 1.18
